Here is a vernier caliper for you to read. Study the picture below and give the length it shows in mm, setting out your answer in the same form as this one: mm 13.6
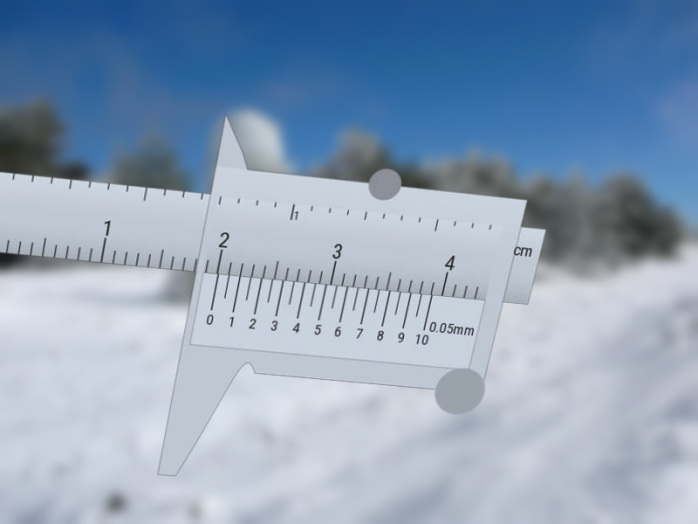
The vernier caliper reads mm 20.1
